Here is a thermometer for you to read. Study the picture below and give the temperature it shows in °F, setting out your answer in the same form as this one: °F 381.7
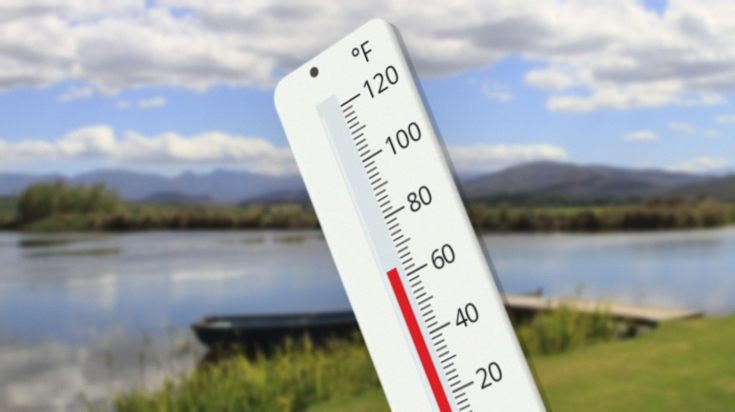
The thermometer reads °F 64
